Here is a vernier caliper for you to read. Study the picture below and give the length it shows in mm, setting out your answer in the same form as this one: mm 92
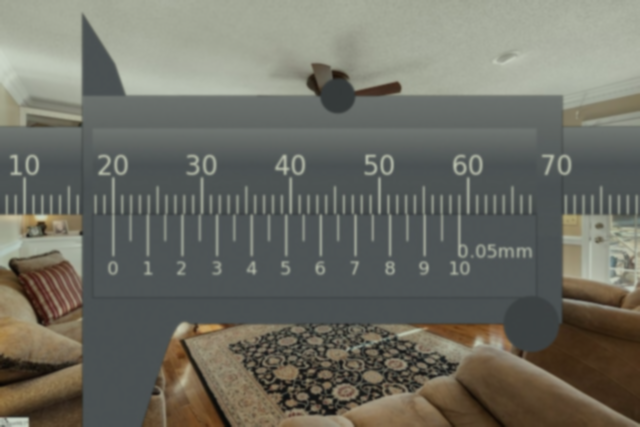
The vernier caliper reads mm 20.0
